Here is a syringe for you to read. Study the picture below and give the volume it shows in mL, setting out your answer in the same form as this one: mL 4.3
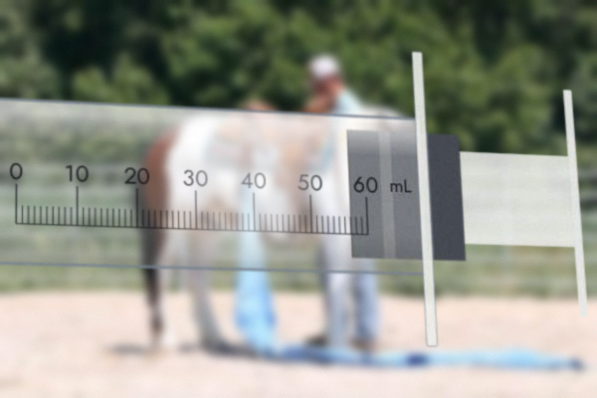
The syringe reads mL 57
